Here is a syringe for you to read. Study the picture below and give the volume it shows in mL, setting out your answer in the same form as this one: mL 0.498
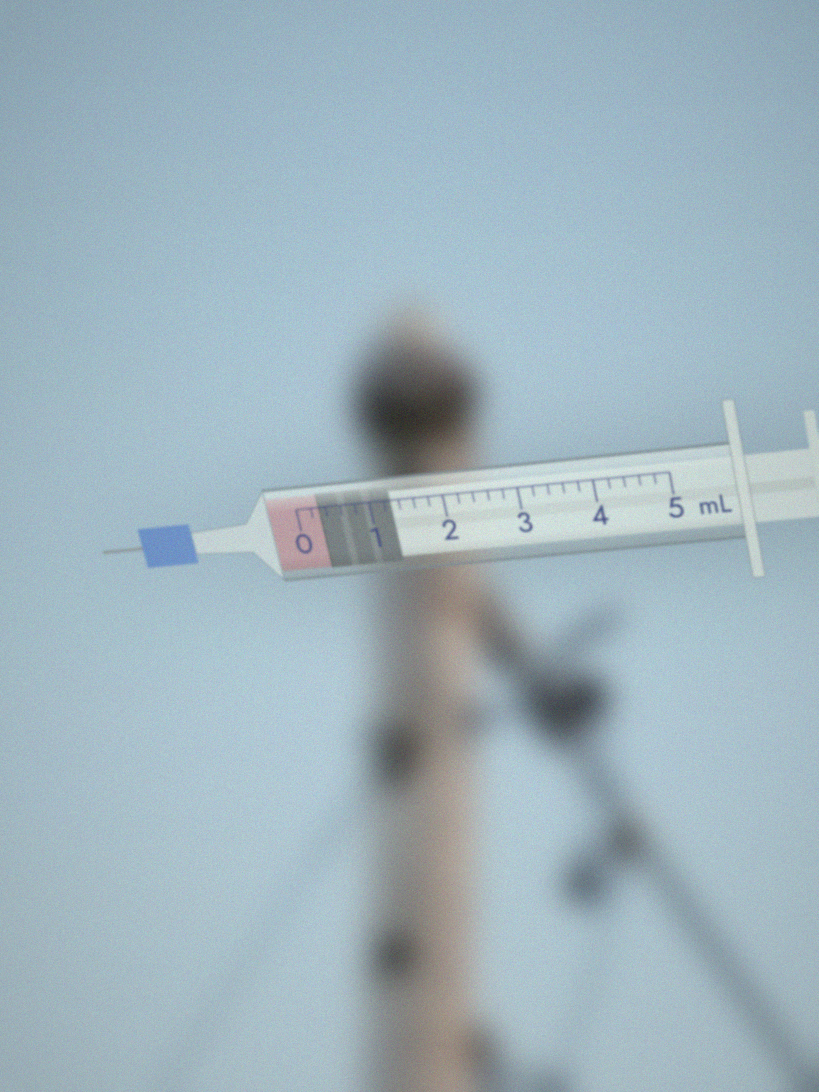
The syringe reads mL 0.3
